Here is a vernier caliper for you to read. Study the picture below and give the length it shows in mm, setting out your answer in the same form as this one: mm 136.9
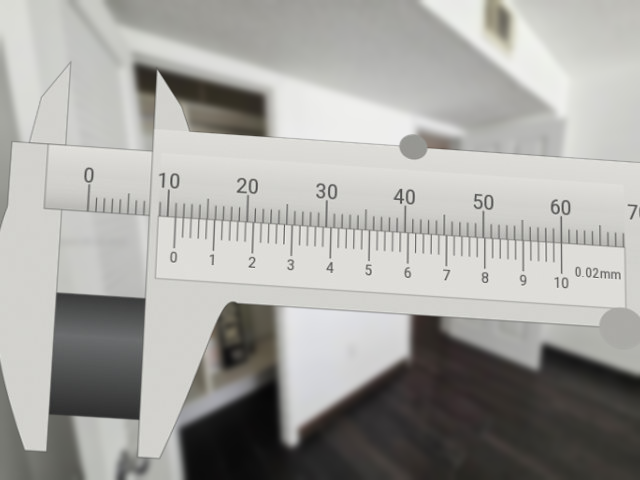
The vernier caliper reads mm 11.0
